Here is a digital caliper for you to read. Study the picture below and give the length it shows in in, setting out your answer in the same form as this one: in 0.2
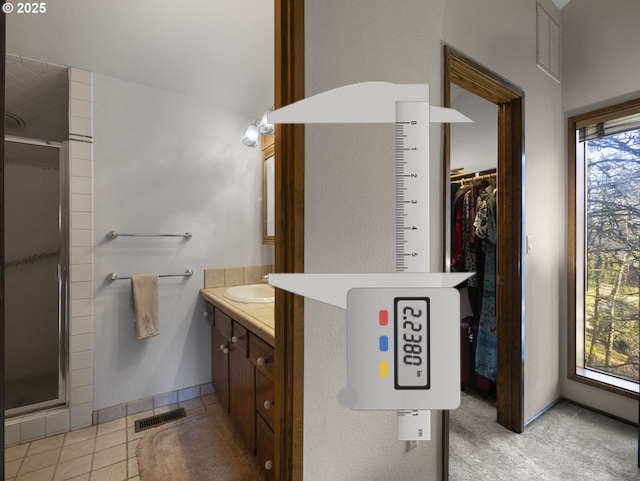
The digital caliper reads in 2.2380
